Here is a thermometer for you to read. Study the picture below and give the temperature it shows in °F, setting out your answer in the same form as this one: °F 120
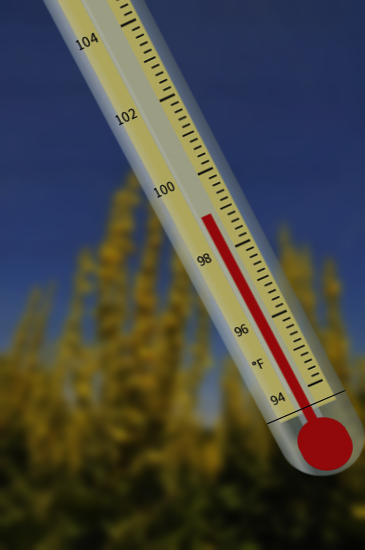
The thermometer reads °F 99
